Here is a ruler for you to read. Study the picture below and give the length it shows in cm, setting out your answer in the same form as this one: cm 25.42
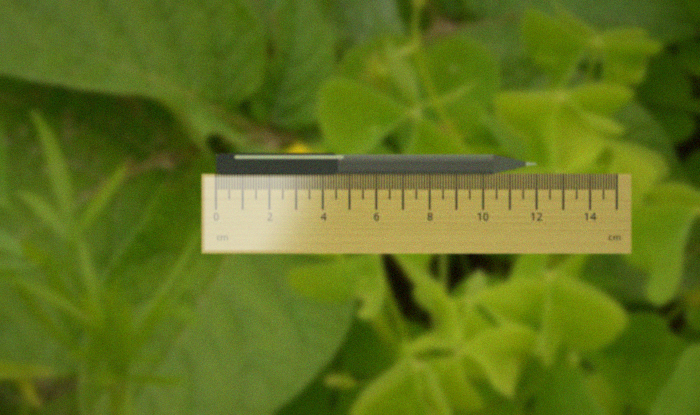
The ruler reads cm 12
